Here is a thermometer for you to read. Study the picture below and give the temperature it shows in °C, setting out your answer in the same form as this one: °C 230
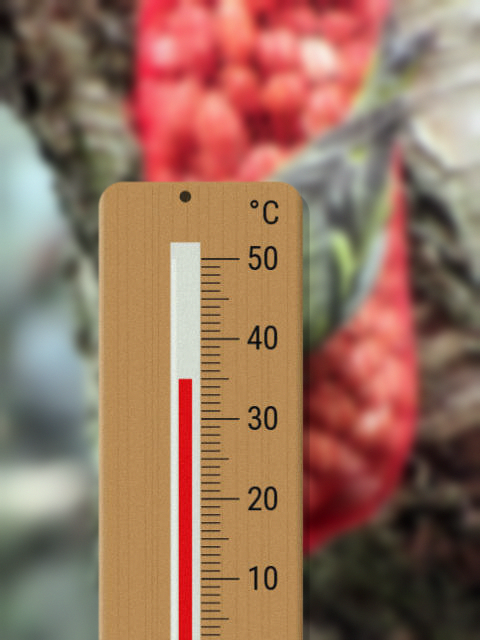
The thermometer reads °C 35
